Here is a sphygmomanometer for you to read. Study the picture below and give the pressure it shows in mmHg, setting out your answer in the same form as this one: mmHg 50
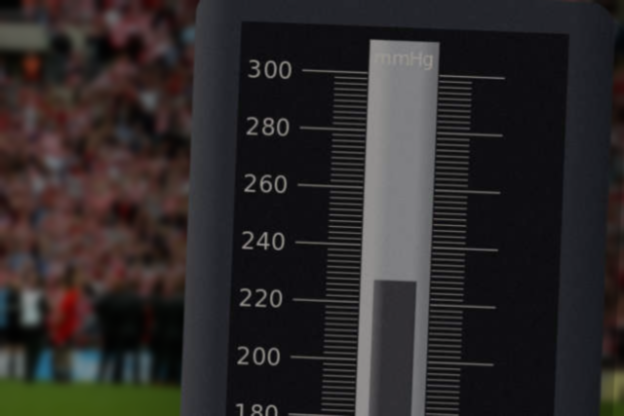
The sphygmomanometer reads mmHg 228
